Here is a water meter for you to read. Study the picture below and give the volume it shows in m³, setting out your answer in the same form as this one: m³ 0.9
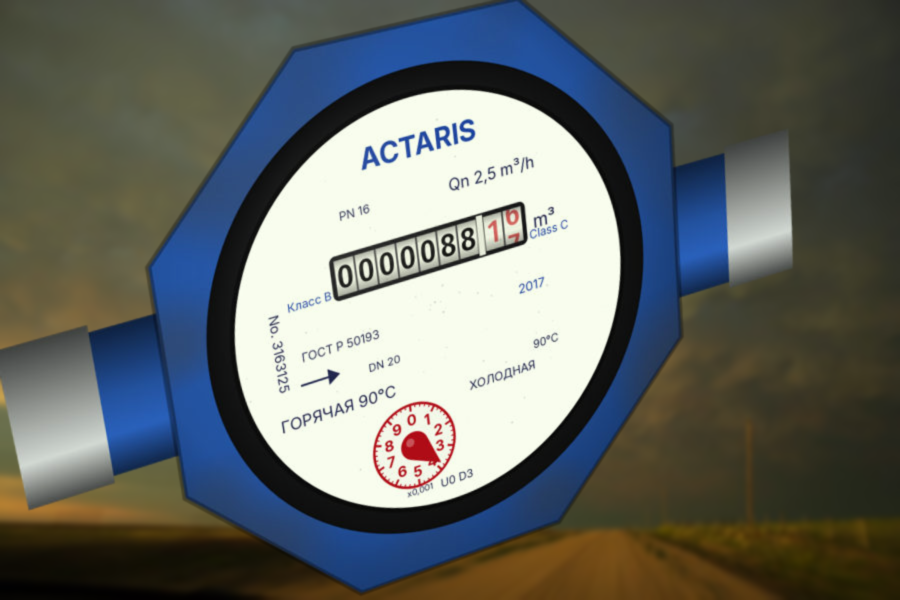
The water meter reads m³ 88.163
